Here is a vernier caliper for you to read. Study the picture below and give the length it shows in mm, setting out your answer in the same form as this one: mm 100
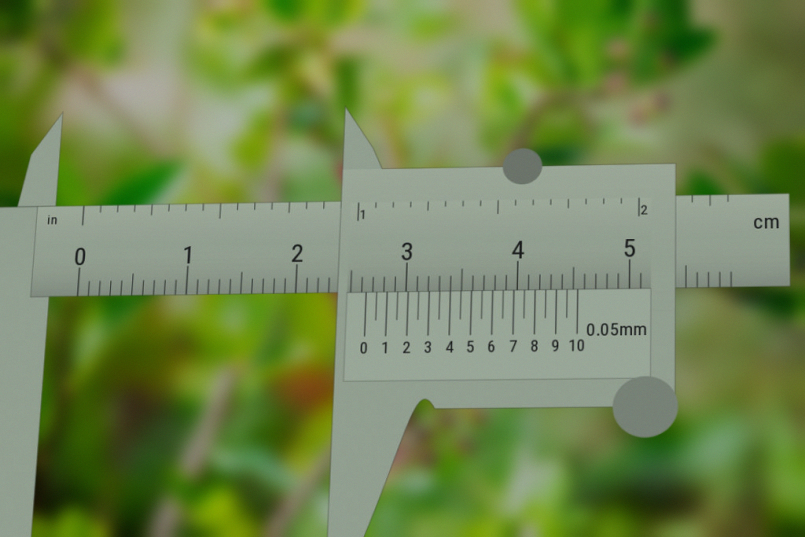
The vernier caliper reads mm 26.4
